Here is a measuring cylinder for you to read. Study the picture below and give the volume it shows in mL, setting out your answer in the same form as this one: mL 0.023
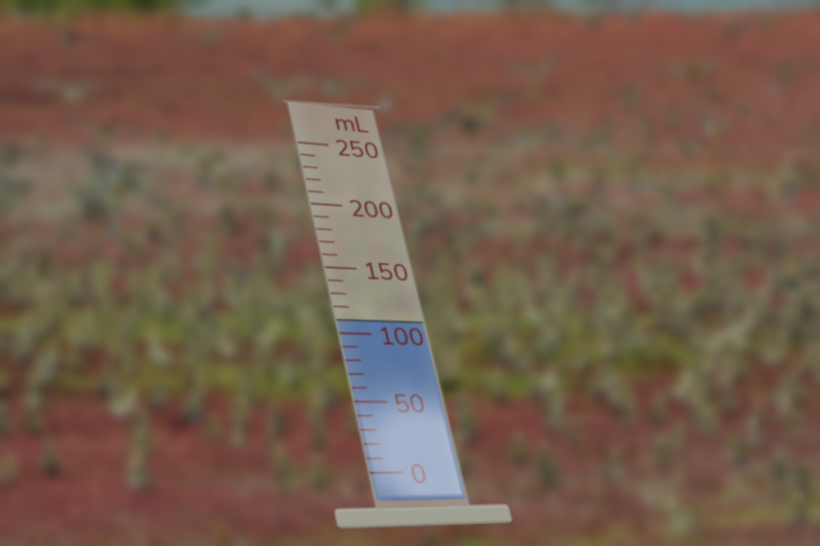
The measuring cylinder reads mL 110
